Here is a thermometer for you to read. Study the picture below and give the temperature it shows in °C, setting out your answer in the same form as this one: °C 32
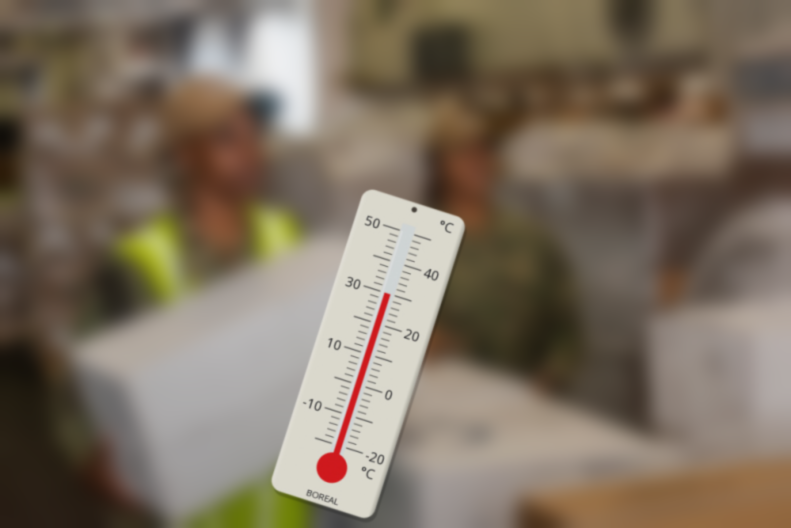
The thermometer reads °C 30
